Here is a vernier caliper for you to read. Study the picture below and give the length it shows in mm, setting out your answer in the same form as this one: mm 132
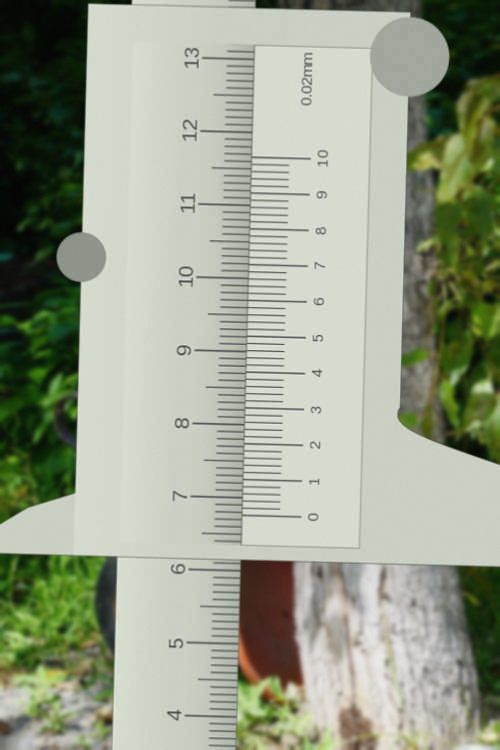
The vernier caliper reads mm 67.6
